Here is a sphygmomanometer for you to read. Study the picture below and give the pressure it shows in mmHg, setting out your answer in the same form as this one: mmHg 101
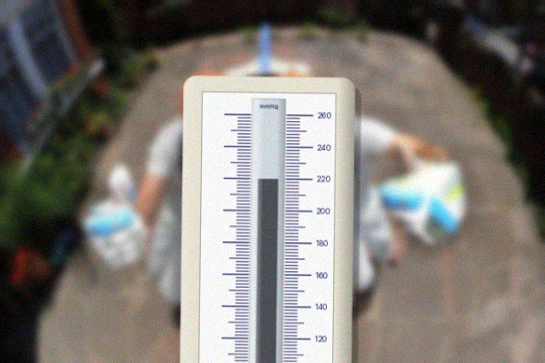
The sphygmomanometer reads mmHg 220
